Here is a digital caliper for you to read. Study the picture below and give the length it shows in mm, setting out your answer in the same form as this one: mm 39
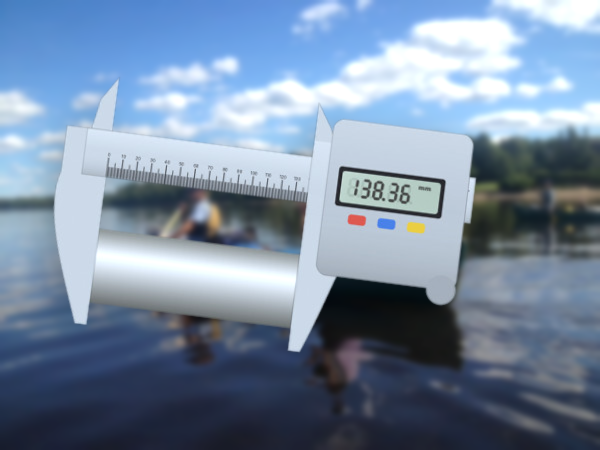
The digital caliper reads mm 138.36
